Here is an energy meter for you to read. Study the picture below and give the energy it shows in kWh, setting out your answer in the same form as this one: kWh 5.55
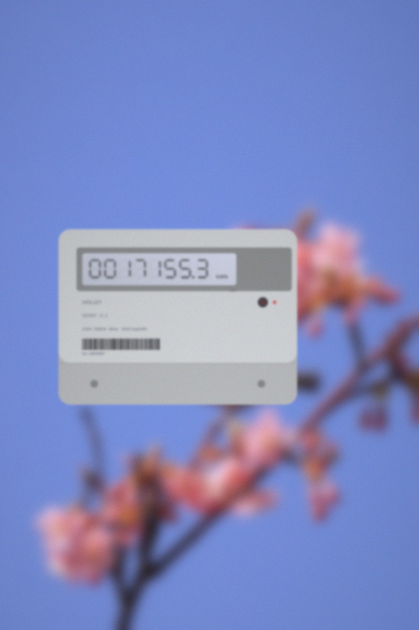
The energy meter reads kWh 17155.3
